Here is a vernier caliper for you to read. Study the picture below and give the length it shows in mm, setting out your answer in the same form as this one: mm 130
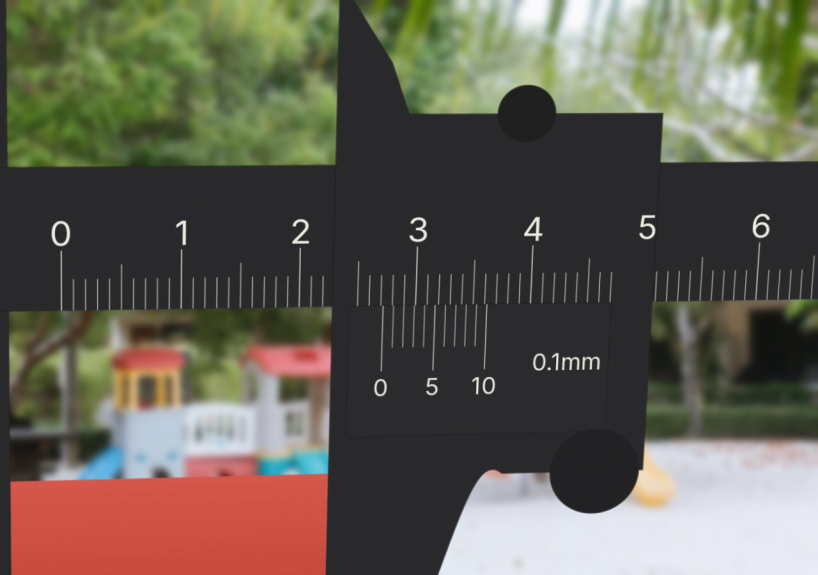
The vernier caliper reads mm 27.2
